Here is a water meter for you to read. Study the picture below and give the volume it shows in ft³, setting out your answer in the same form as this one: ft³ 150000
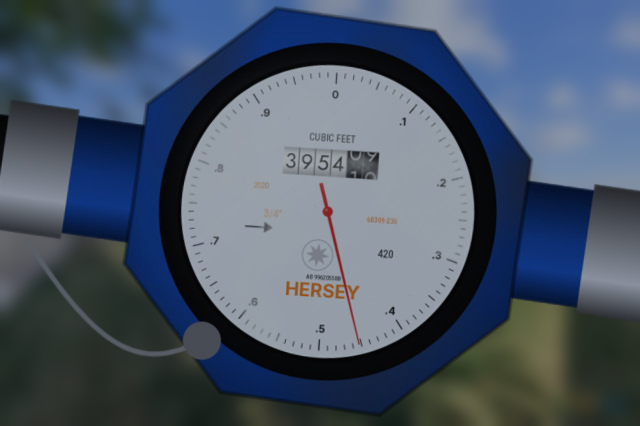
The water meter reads ft³ 395409.45
